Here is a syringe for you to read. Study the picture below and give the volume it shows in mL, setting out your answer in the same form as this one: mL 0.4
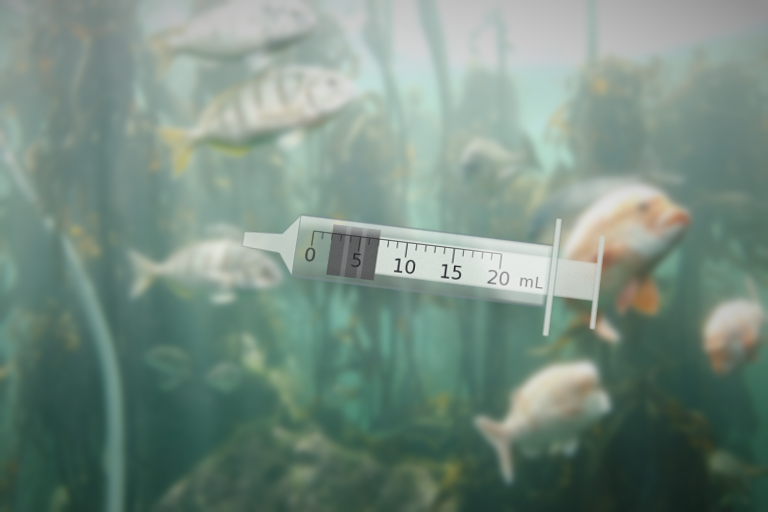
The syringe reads mL 2
